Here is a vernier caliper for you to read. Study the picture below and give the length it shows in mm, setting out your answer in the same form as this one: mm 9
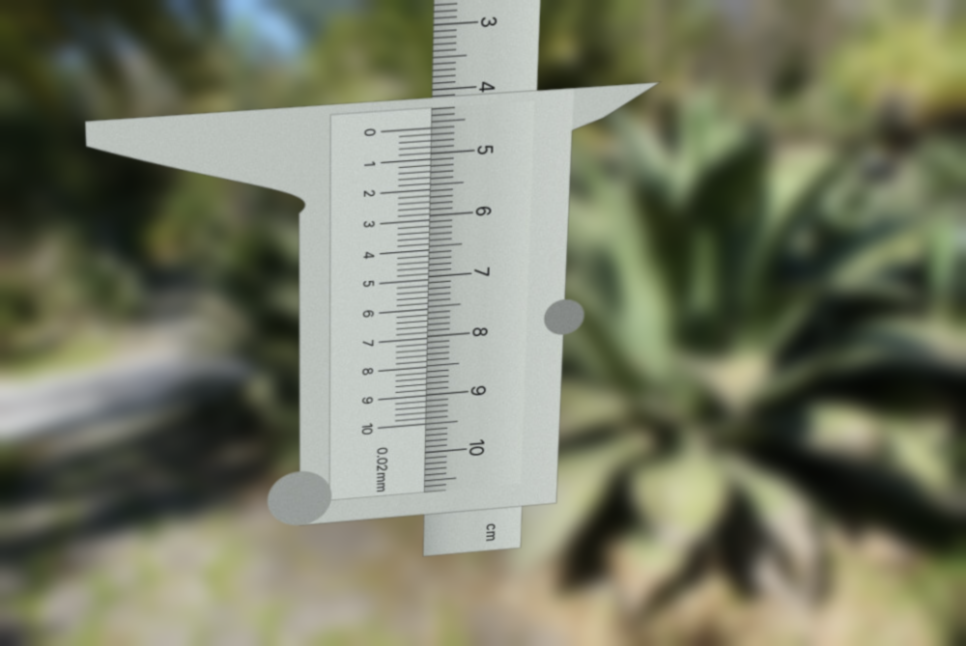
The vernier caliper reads mm 46.0
